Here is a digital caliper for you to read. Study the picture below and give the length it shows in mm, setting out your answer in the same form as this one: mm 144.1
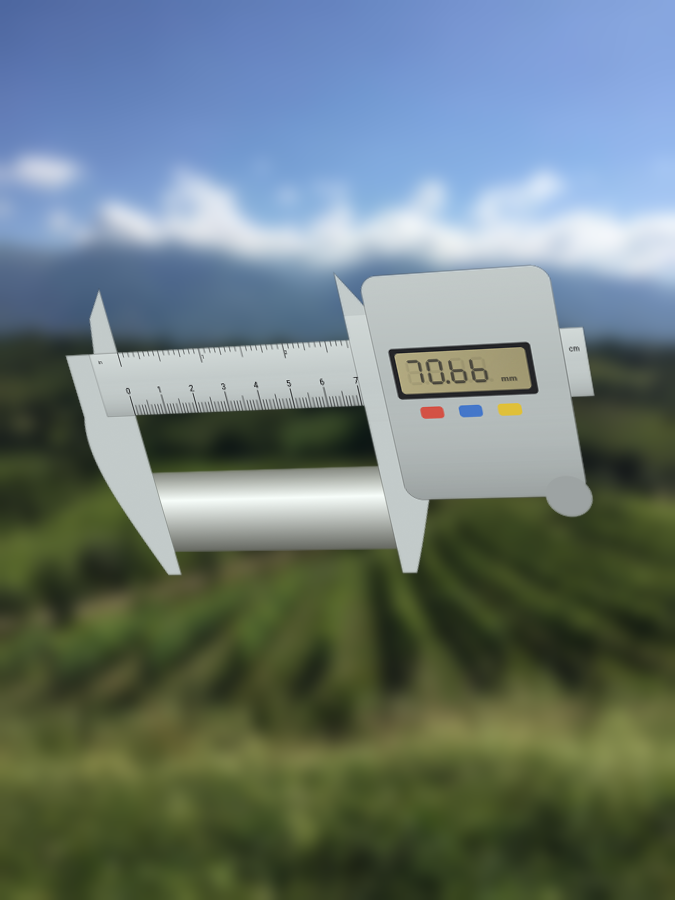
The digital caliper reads mm 70.66
